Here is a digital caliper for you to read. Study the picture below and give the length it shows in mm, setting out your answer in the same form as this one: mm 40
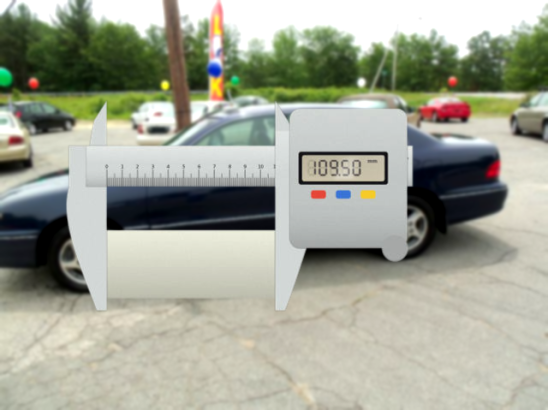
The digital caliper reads mm 109.50
